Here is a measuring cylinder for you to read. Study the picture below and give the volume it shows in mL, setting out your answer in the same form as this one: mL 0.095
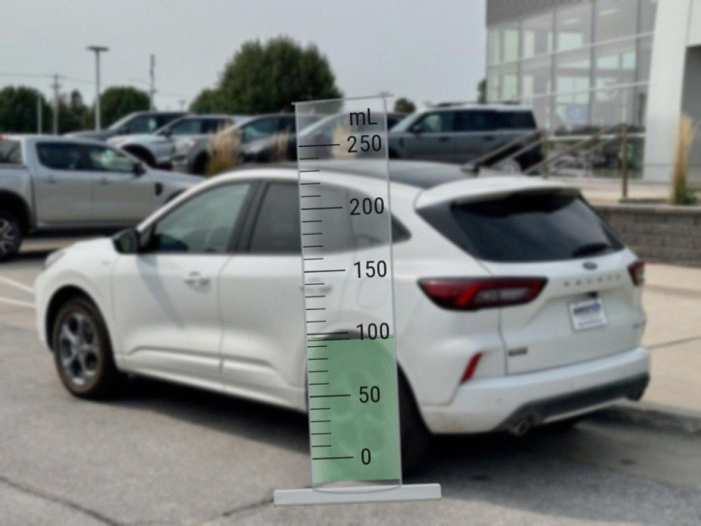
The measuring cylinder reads mL 95
